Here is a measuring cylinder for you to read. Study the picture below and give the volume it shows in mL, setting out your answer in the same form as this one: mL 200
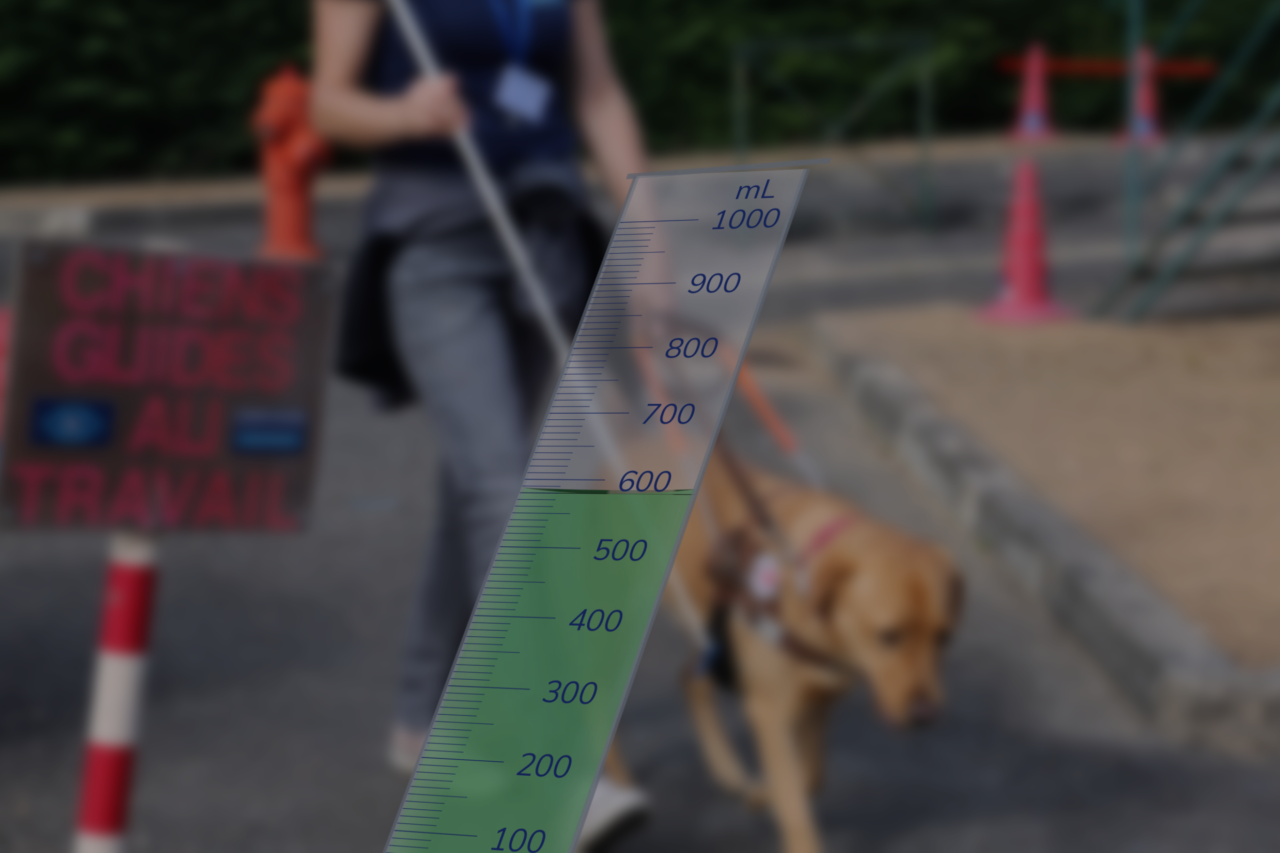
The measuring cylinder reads mL 580
